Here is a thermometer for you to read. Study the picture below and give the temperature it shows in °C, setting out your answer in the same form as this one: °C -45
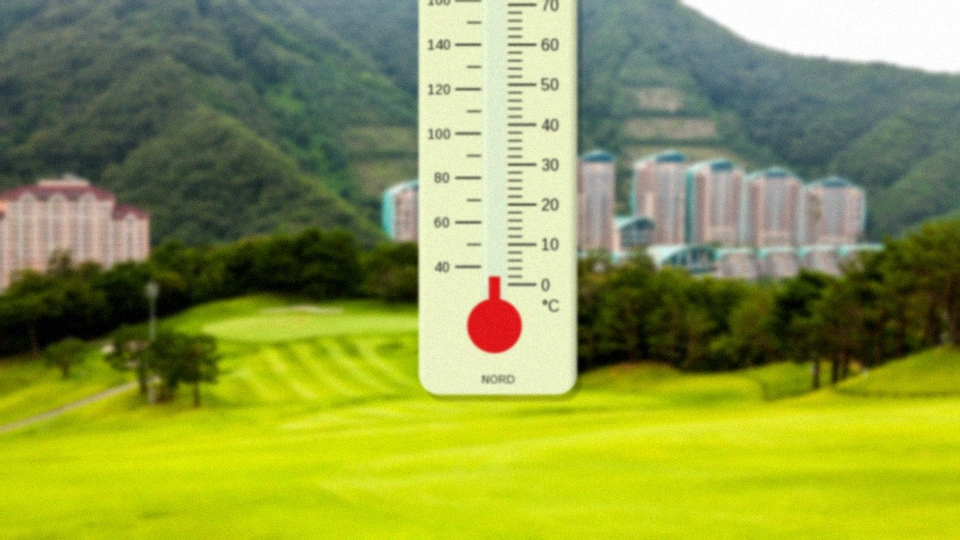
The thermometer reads °C 2
